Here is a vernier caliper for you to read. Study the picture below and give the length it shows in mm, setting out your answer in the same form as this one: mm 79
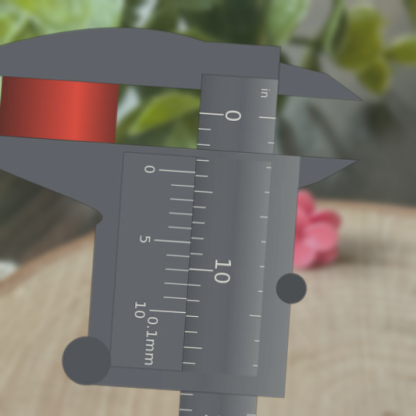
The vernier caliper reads mm 3.8
